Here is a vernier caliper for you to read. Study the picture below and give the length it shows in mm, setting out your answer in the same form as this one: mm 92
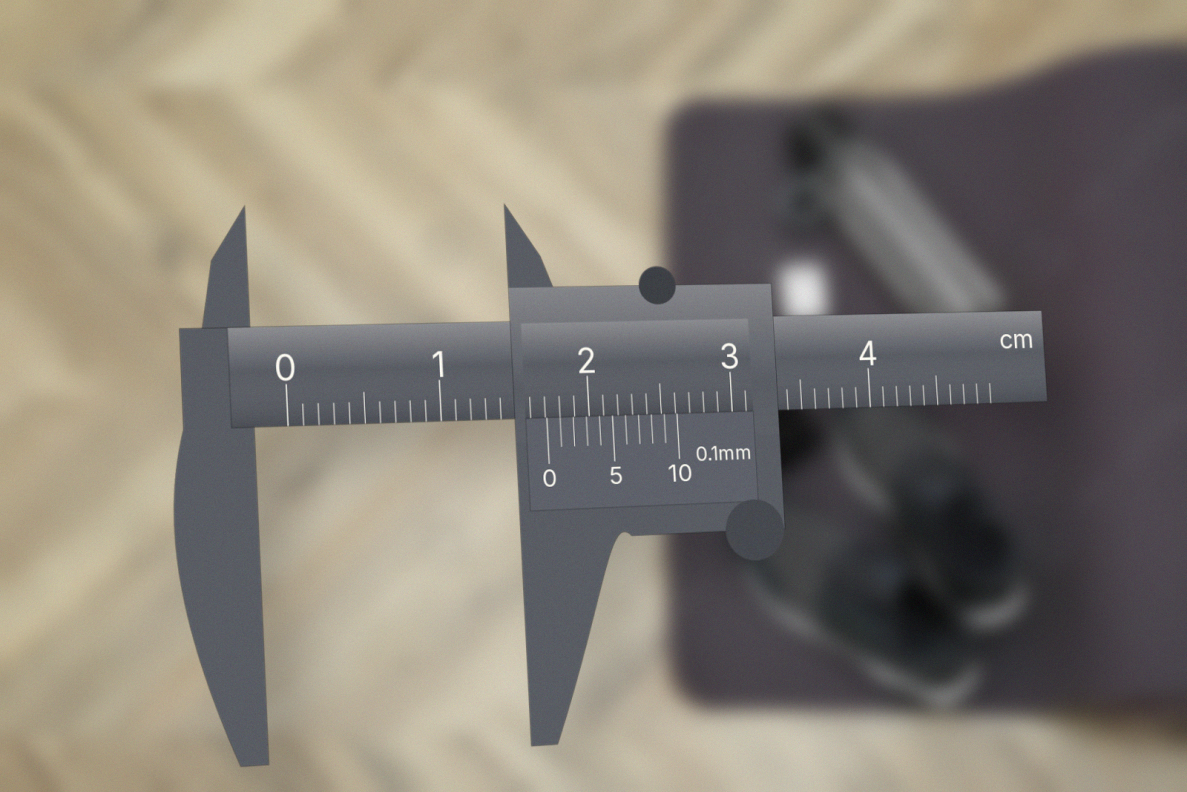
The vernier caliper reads mm 17.1
